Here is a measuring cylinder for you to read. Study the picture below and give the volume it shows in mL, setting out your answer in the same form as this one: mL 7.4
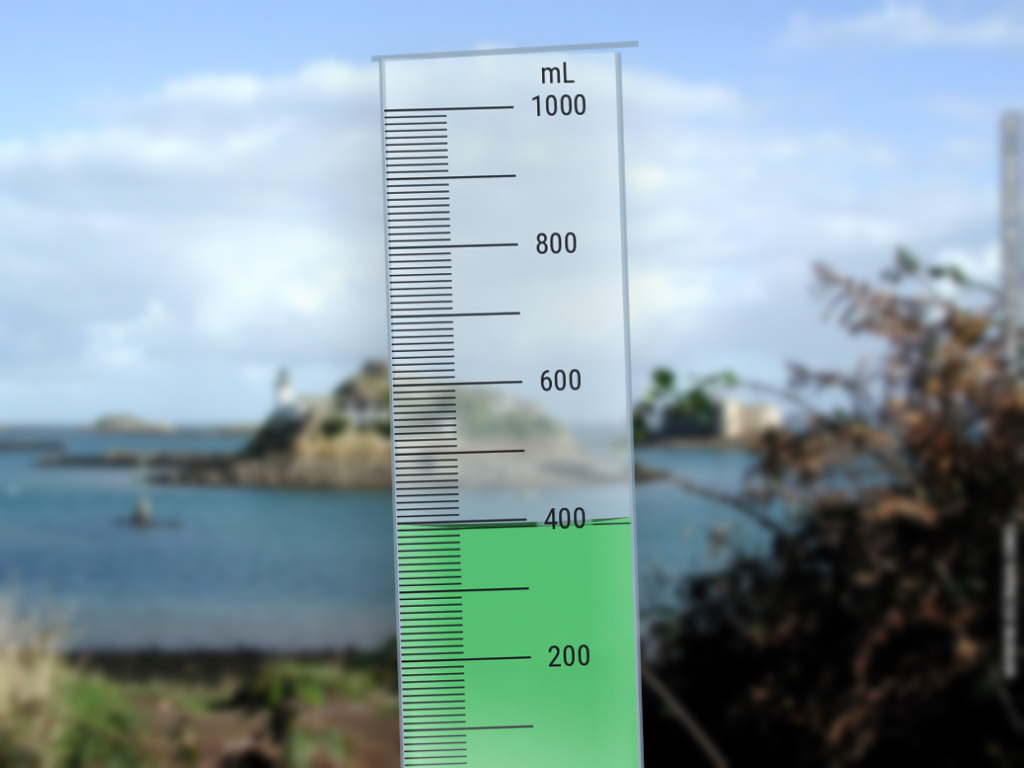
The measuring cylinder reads mL 390
